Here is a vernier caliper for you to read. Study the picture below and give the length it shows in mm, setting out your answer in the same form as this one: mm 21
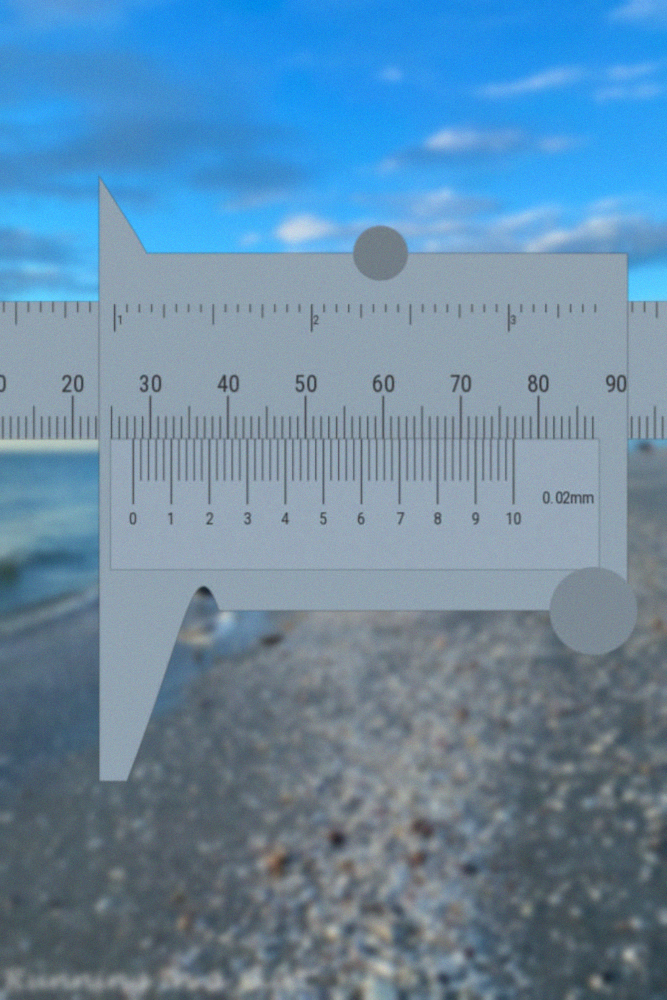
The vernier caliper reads mm 27.8
